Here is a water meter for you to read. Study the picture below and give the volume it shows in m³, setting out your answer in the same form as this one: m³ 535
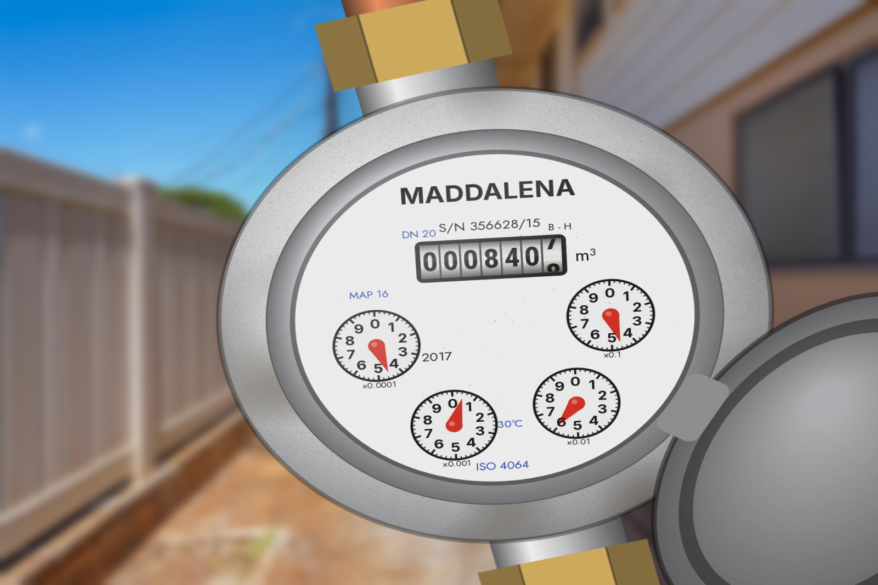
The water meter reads m³ 8407.4604
